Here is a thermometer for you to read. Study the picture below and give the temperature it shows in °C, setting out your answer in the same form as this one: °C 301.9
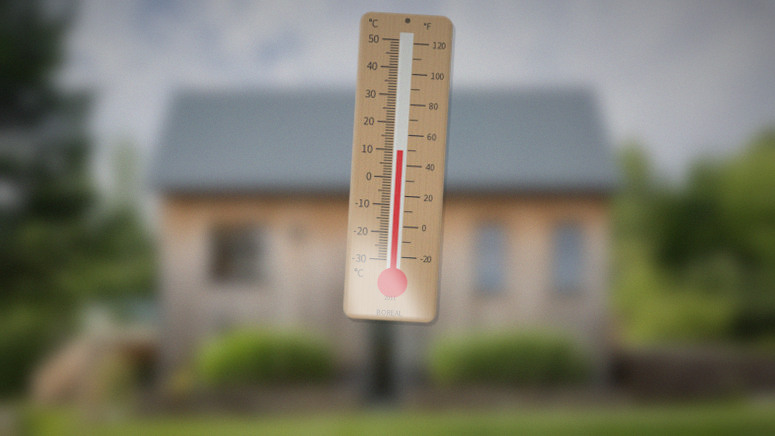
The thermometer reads °C 10
